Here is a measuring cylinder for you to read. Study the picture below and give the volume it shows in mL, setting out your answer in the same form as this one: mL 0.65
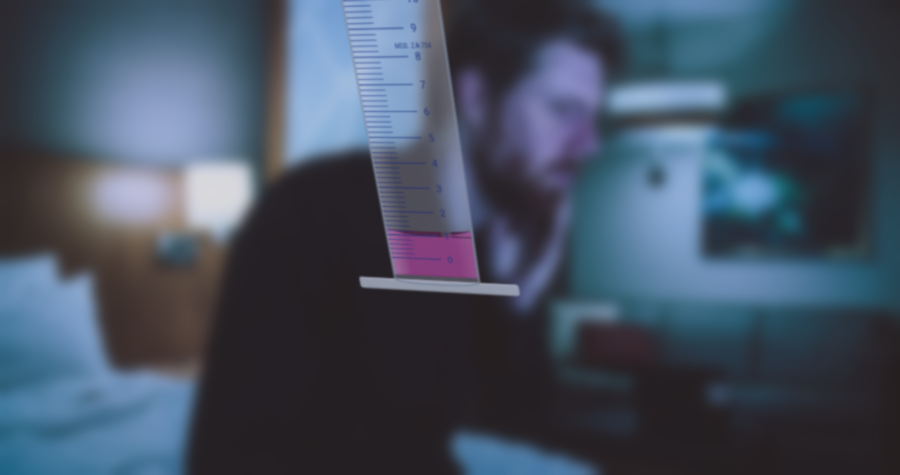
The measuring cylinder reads mL 1
